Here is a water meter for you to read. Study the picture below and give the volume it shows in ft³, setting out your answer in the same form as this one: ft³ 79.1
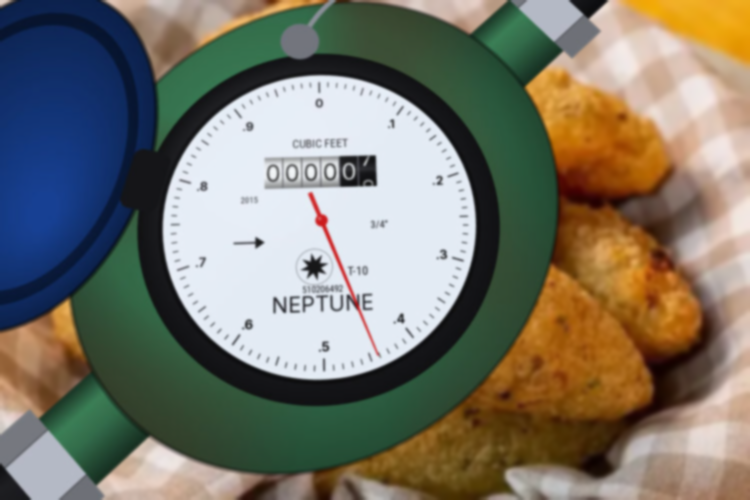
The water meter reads ft³ 7.44
